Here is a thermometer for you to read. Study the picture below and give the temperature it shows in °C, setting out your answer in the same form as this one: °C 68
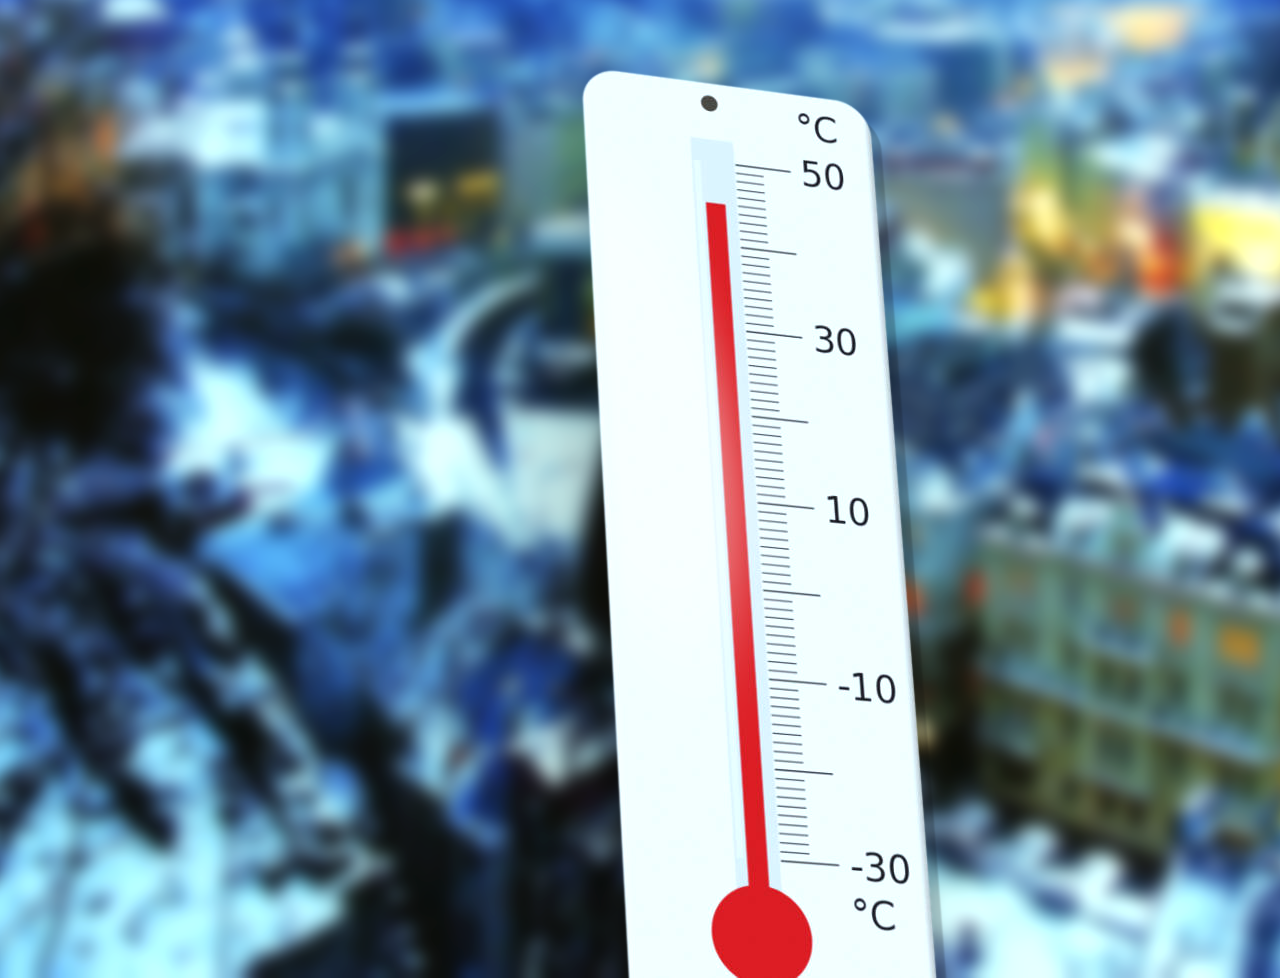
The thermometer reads °C 45
